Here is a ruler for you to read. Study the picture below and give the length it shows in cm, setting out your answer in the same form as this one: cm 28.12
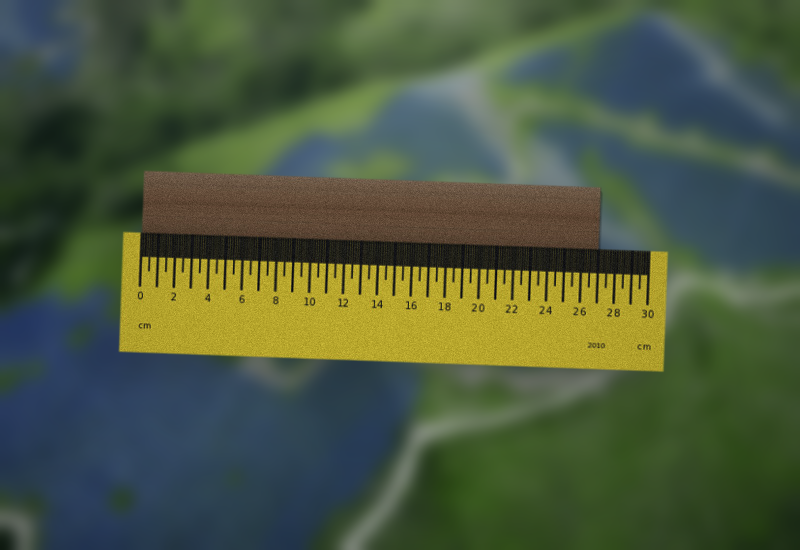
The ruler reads cm 27
